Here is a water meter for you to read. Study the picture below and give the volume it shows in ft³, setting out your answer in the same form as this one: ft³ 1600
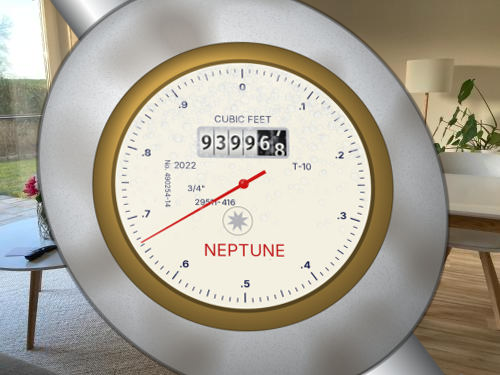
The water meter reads ft³ 939967.66
